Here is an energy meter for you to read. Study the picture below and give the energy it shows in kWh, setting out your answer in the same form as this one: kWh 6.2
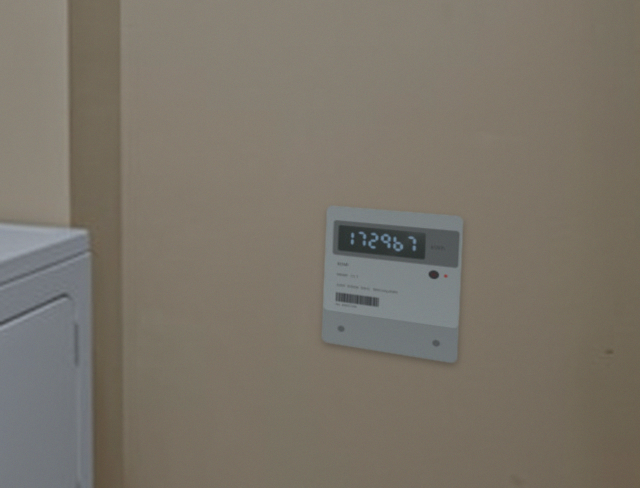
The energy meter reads kWh 172967
